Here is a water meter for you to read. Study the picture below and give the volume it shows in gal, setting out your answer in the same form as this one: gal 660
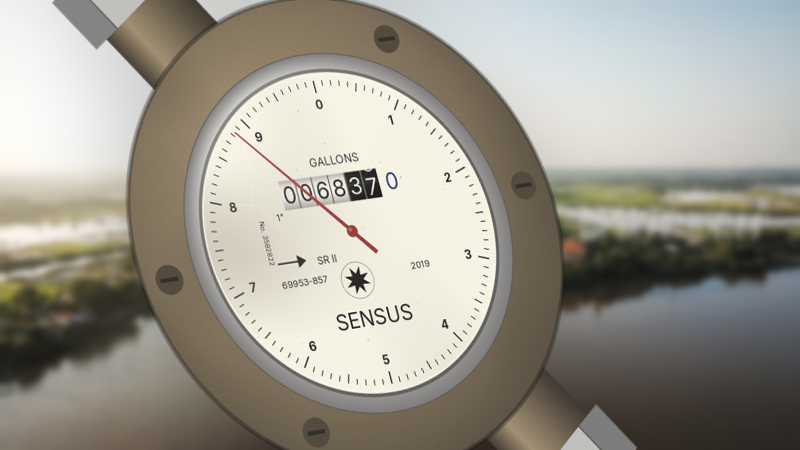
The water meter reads gal 68368.8
